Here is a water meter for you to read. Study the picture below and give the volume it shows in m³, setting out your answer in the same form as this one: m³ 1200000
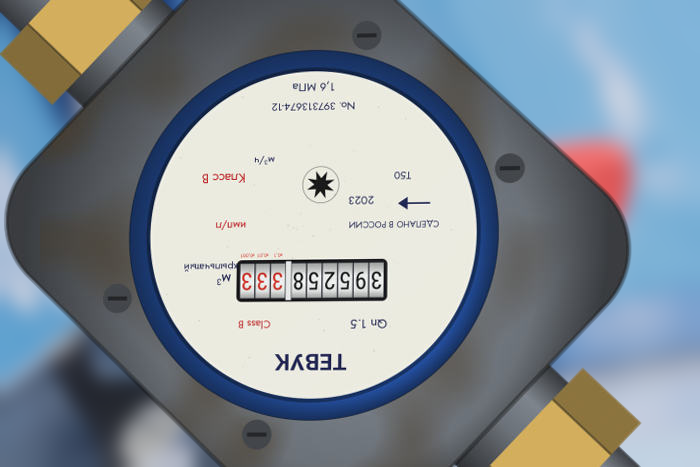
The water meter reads m³ 395258.333
